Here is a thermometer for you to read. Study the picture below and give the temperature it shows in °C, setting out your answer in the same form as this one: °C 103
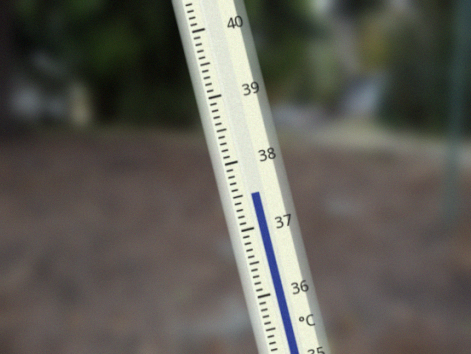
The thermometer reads °C 37.5
